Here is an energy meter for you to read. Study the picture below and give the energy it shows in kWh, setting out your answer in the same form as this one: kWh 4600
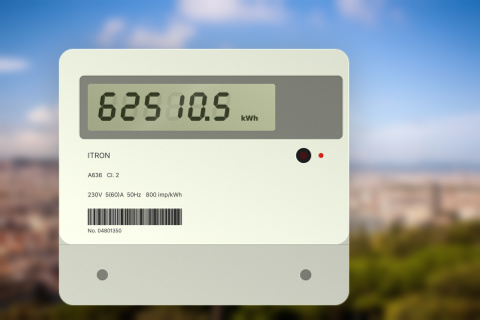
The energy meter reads kWh 62510.5
